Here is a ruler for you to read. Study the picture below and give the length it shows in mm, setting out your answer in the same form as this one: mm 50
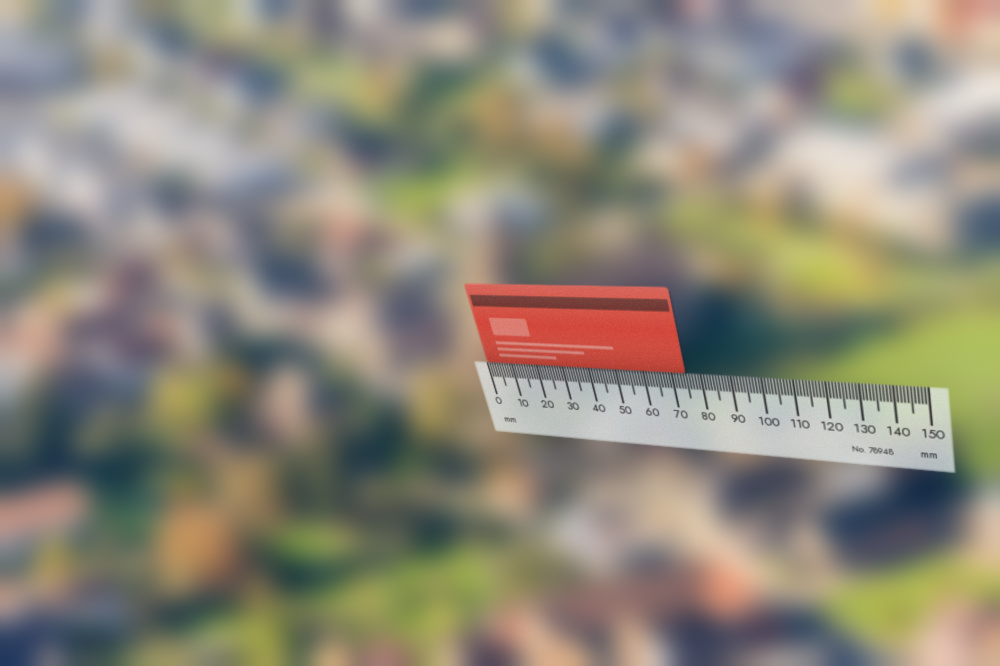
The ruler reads mm 75
